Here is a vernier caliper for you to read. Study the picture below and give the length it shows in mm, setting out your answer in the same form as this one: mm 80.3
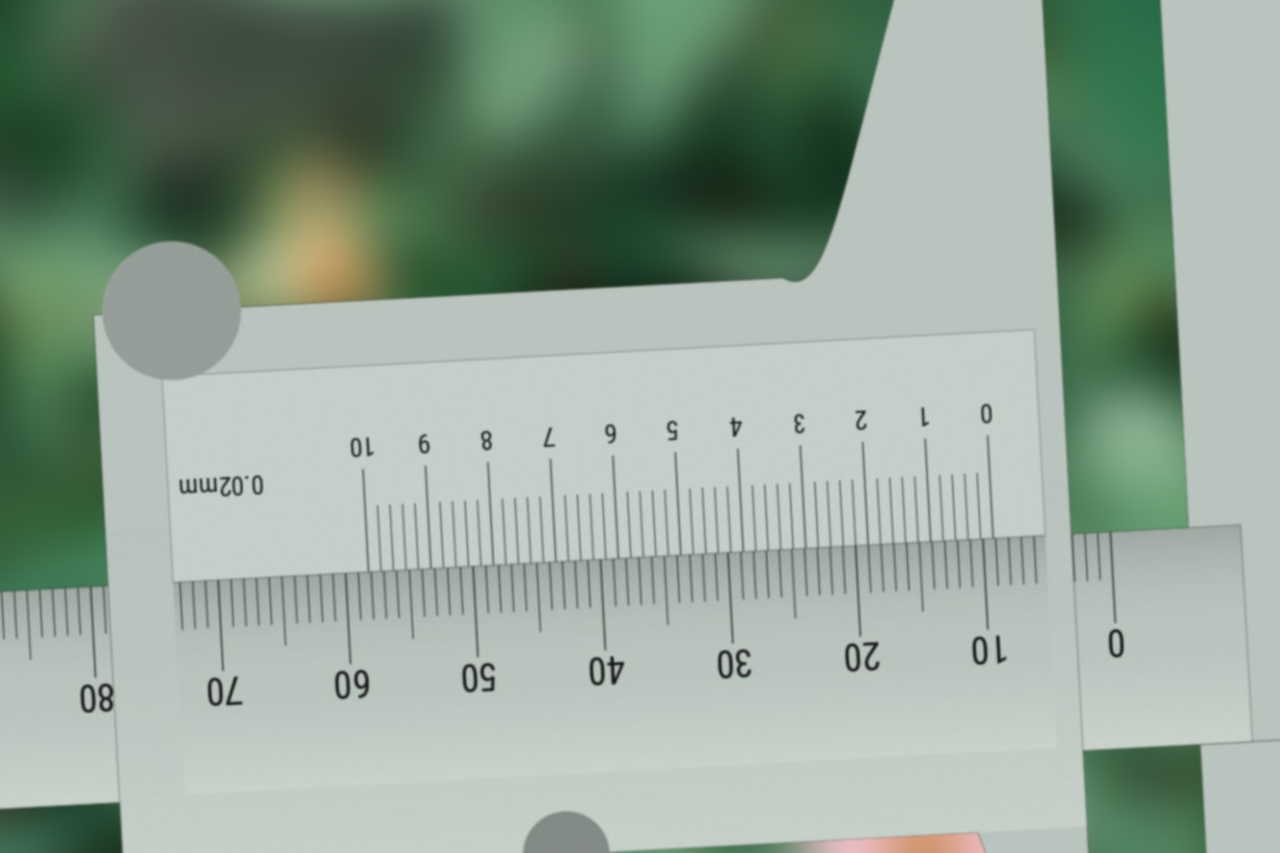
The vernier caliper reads mm 9.2
